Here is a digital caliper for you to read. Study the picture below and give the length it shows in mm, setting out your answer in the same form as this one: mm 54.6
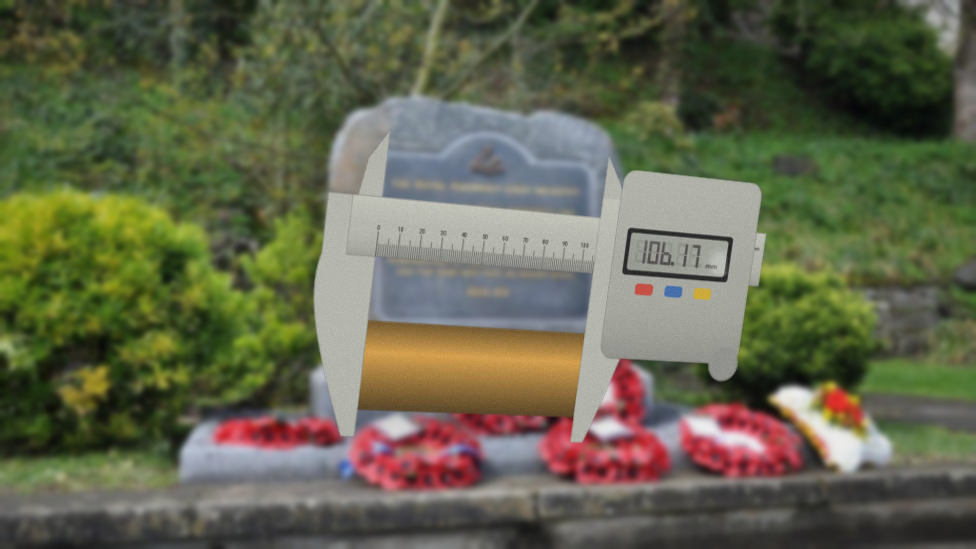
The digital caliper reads mm 106.17
